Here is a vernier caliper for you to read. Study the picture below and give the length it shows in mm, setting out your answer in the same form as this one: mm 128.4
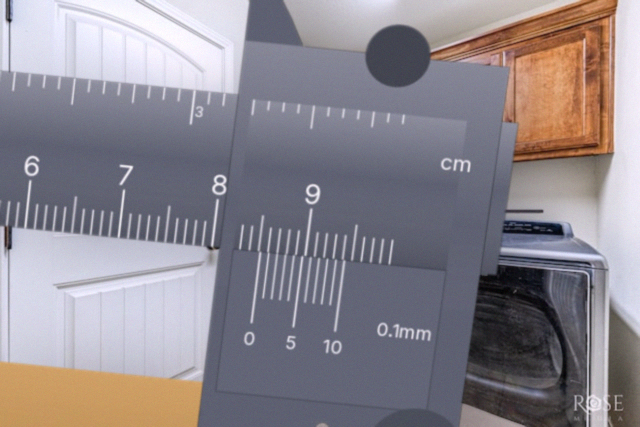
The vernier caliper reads mm 85.2
